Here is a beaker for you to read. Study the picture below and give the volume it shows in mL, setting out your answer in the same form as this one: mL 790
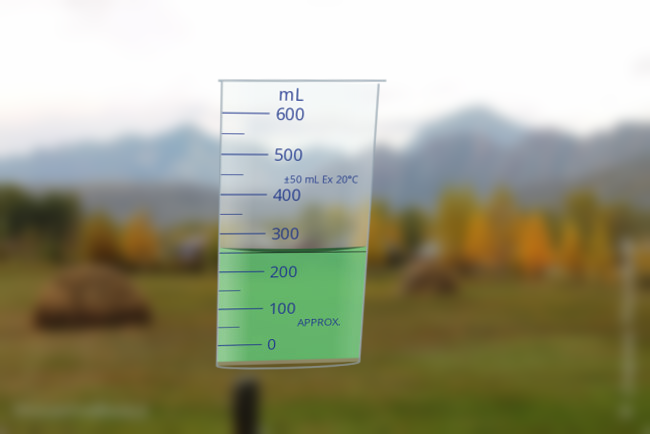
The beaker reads mL 250
